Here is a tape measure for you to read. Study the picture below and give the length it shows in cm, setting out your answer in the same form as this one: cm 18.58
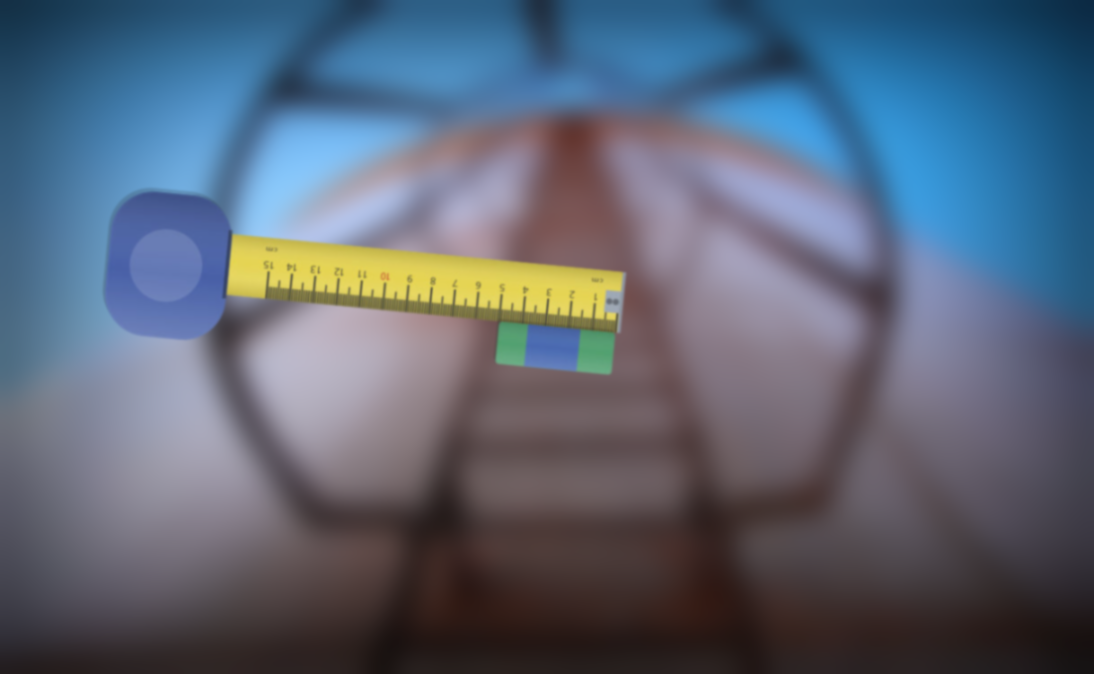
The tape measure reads cm 5
